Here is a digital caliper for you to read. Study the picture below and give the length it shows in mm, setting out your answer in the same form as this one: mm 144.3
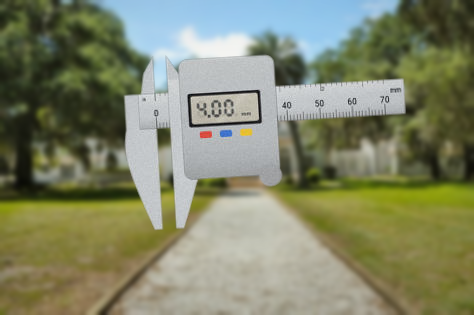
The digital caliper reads mm 4.00
